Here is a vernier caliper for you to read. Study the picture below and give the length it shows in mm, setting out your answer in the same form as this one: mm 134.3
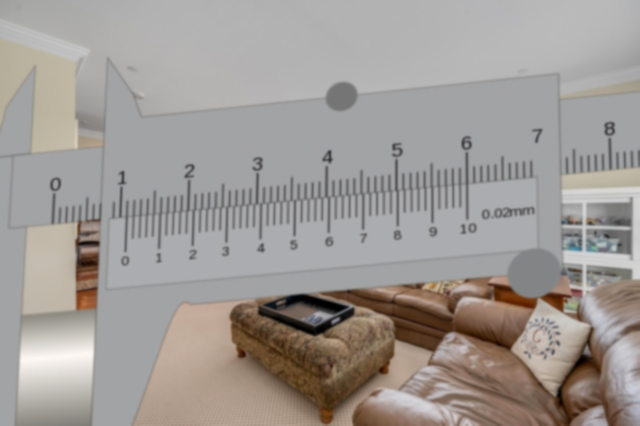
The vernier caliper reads mm 11.0
